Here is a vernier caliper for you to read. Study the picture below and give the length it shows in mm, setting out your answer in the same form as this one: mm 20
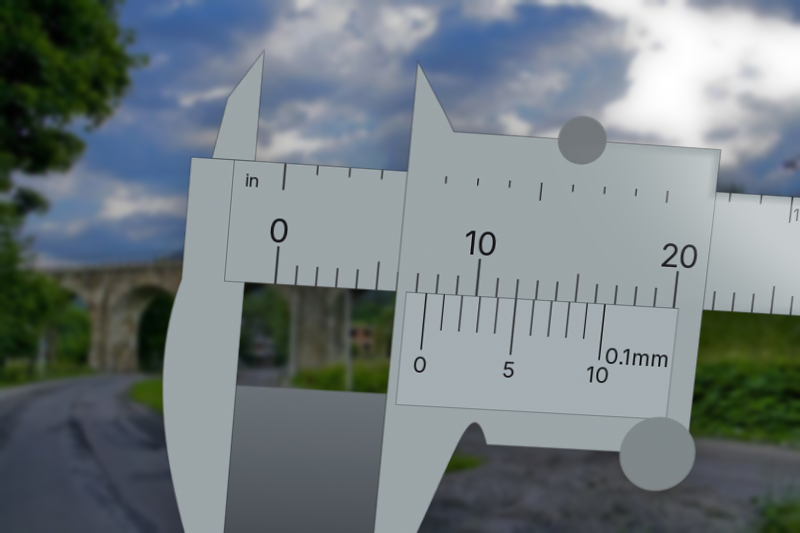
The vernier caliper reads mm 7.5
